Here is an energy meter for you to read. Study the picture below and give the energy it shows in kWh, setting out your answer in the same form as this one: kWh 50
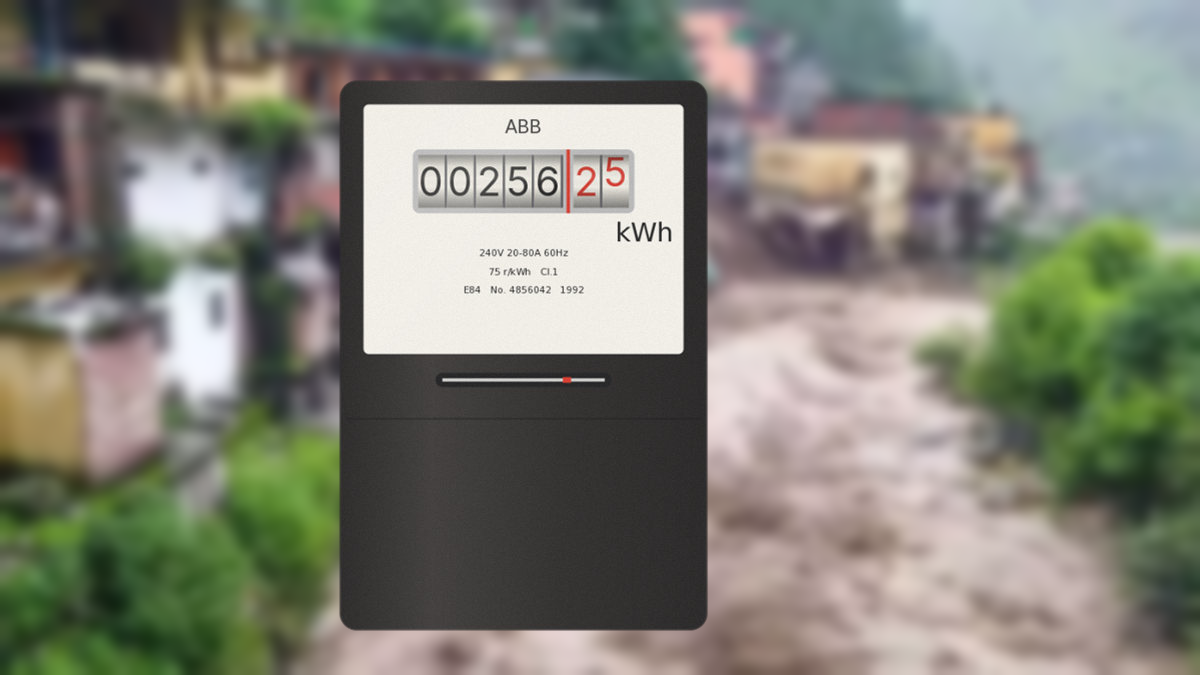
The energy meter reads kWh 256.25
